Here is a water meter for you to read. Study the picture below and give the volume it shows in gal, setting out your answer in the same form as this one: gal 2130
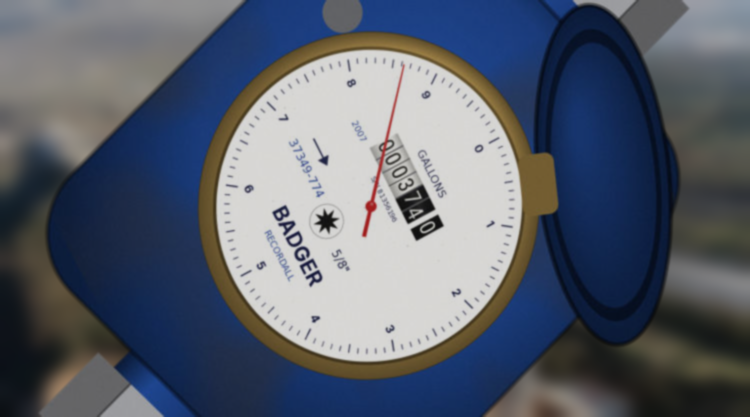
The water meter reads gal 3738.6
